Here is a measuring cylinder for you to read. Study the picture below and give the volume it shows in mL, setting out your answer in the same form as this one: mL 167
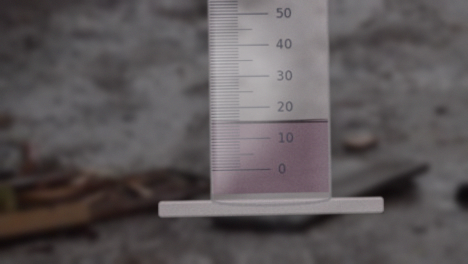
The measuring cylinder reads mL 15
